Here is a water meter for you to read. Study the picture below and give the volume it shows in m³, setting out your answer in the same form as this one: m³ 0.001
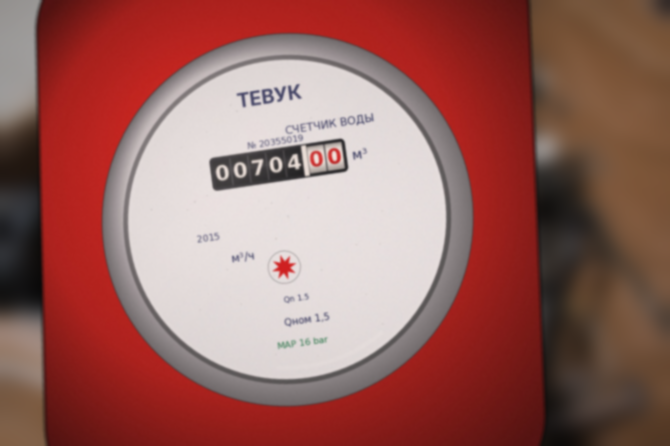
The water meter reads m³ 704.00
